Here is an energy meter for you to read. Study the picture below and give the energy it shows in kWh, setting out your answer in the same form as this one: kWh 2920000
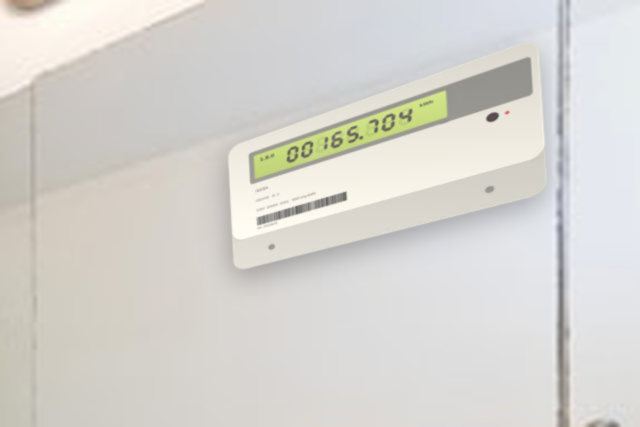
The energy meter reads kWh 165.704
